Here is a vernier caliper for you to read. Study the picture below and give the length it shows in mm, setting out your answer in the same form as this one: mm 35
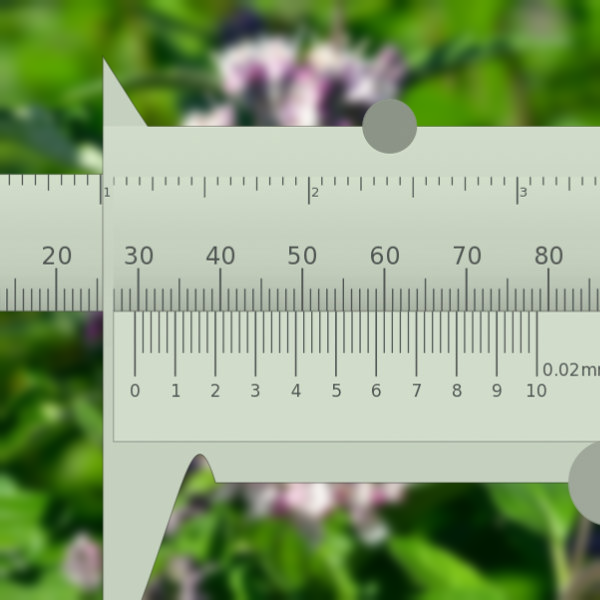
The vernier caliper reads mm 29.6
